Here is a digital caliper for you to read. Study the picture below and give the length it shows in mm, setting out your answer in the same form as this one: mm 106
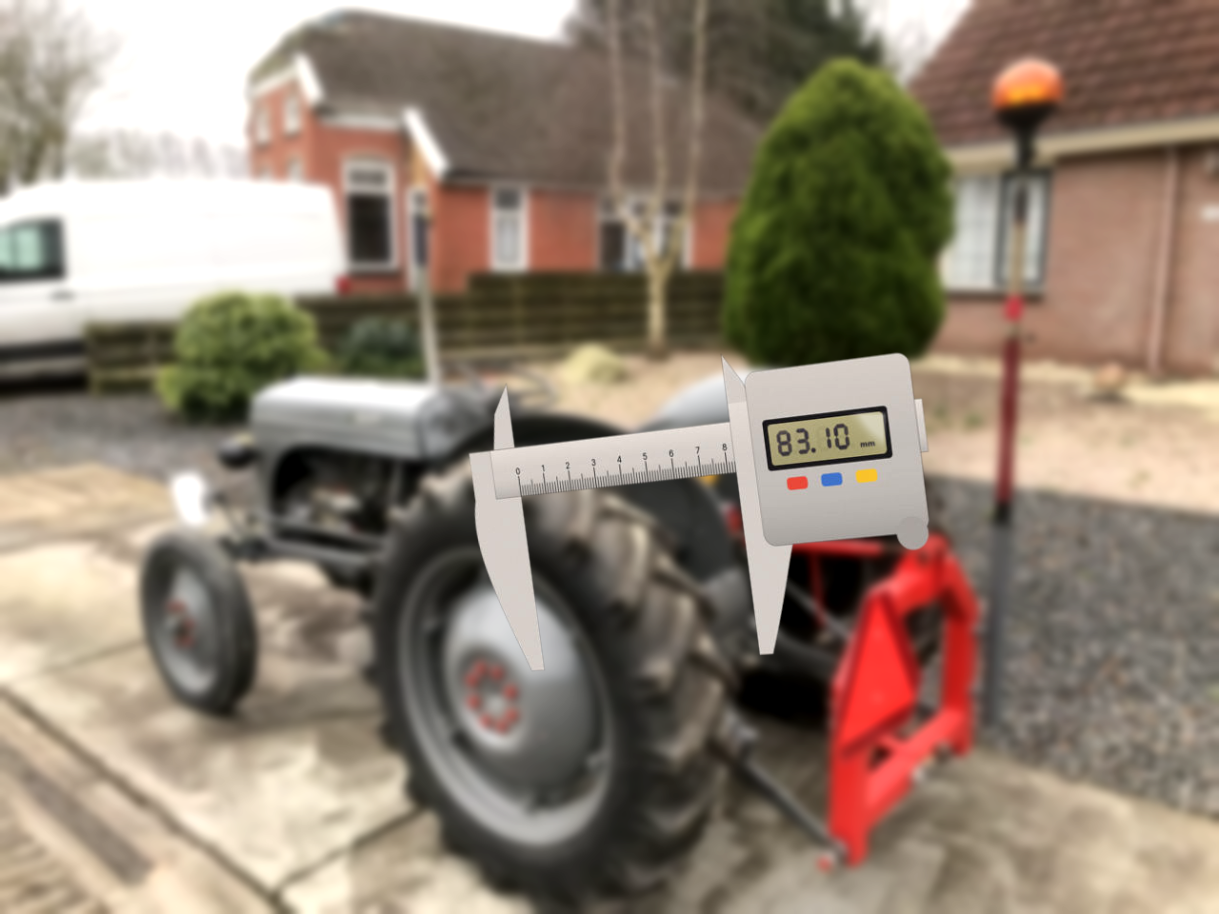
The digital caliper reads mm 83.10
